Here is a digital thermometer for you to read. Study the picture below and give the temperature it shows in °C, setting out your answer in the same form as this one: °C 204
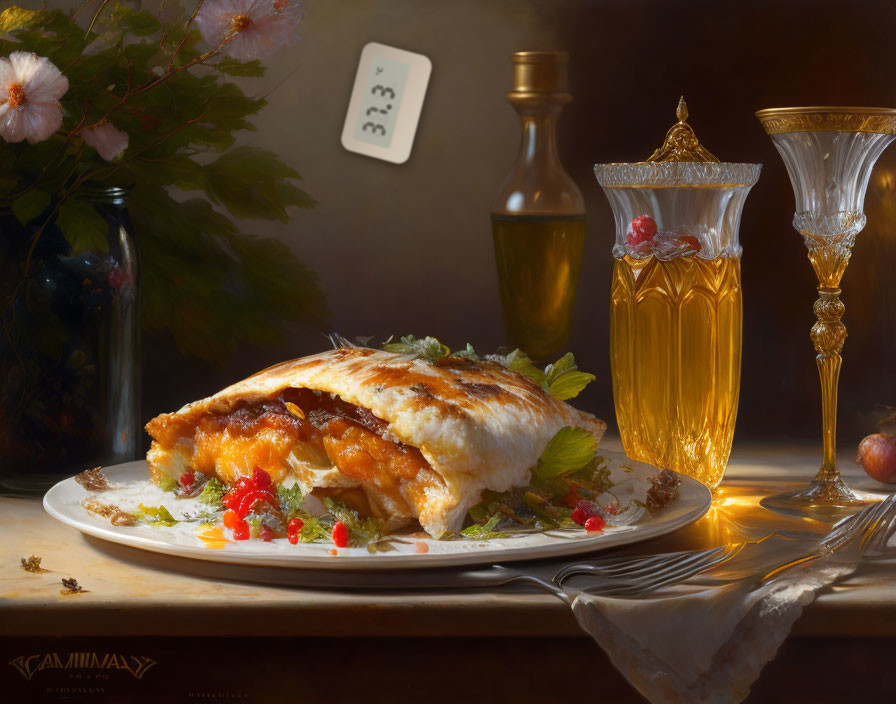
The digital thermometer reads °C 37.3
